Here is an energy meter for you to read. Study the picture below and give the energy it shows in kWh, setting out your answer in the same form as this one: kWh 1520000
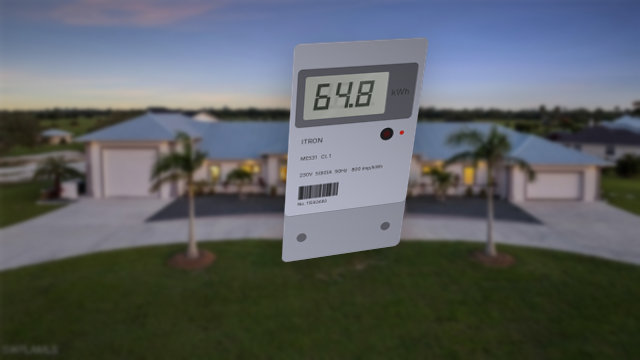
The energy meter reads kWh 64.8
